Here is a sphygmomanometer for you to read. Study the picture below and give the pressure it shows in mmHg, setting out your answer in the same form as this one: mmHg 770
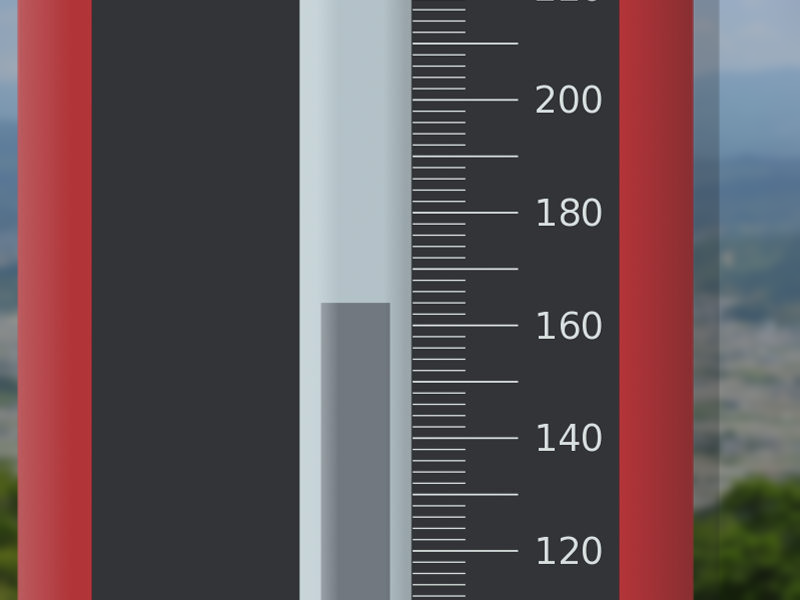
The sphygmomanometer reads mmHg 164
